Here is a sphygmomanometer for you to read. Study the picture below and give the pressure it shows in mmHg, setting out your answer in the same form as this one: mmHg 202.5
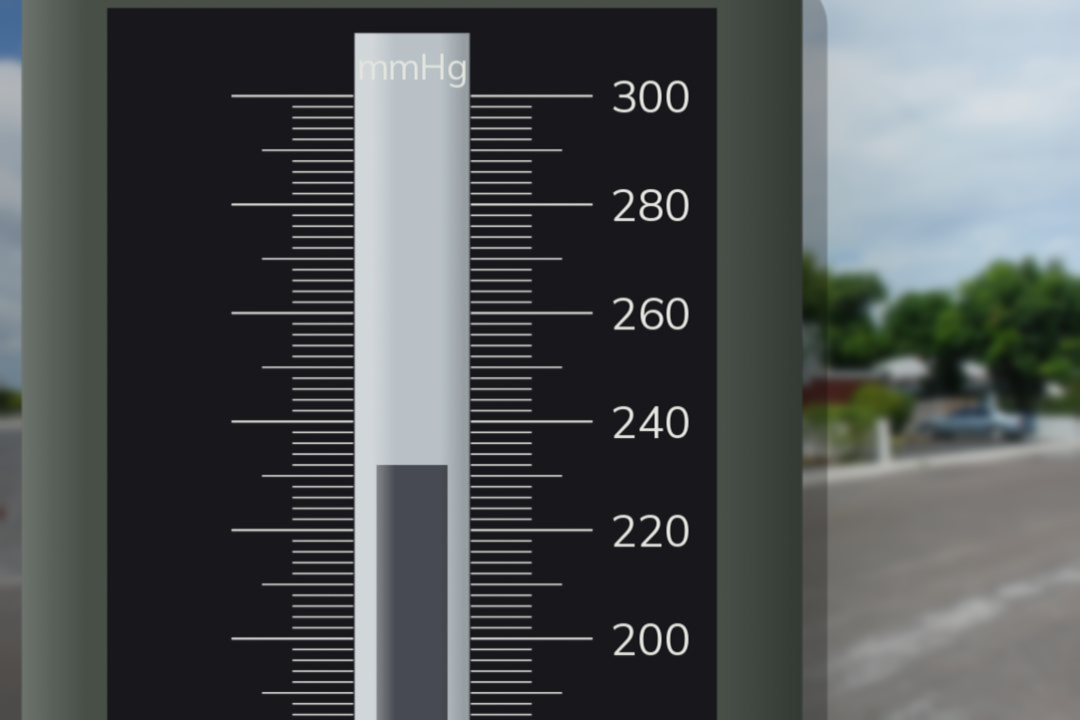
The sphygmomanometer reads mmHg 232
